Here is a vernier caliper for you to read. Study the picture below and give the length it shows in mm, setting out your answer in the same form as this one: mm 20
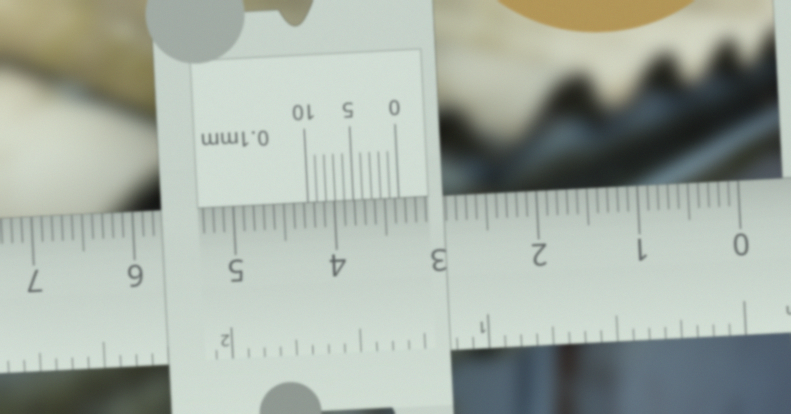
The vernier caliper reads mm 33.6
